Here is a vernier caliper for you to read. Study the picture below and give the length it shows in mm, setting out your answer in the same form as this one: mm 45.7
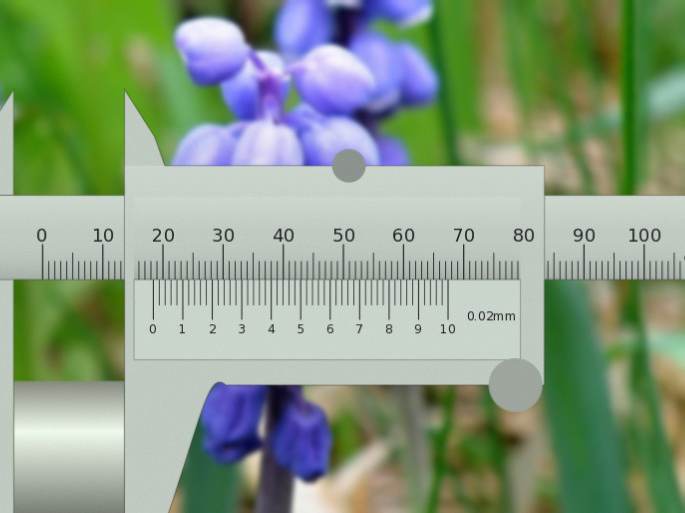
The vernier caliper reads mm 18.4
